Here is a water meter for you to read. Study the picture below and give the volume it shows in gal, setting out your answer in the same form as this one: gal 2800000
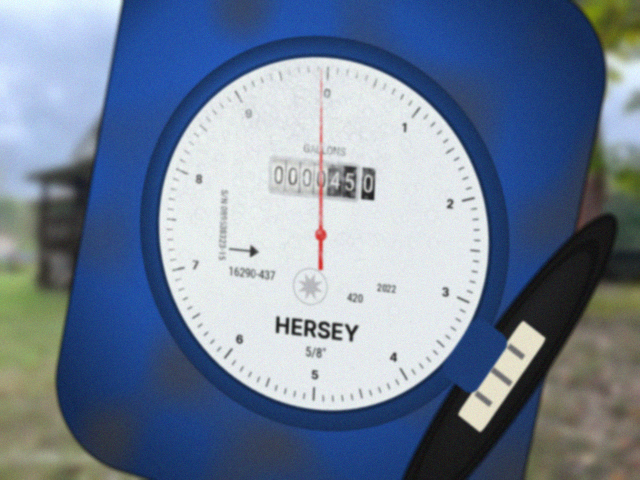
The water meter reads gal 449.9
